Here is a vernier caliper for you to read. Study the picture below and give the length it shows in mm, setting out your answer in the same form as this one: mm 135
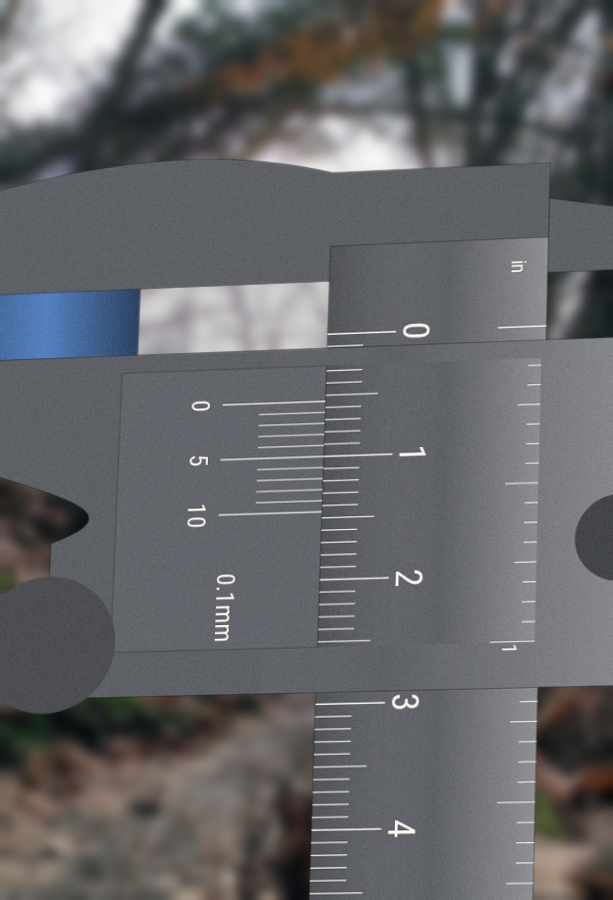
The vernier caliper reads mm 5.5
